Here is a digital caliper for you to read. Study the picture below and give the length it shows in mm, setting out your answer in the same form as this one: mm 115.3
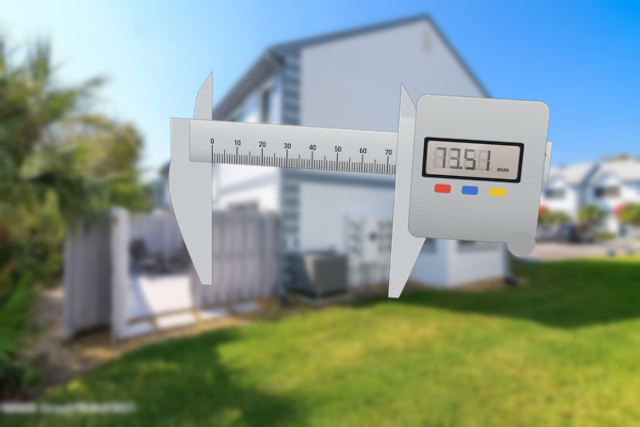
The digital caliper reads mm 73.51
